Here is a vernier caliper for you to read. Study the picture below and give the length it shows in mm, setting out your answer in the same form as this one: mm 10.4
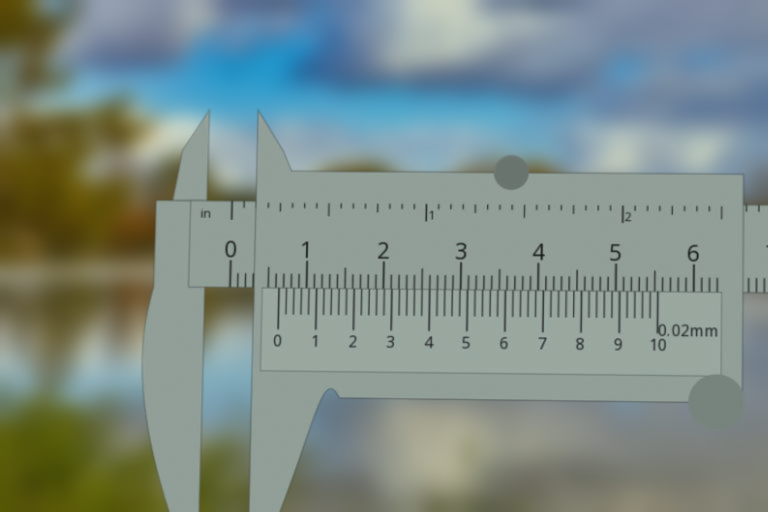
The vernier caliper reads mm 6.4
